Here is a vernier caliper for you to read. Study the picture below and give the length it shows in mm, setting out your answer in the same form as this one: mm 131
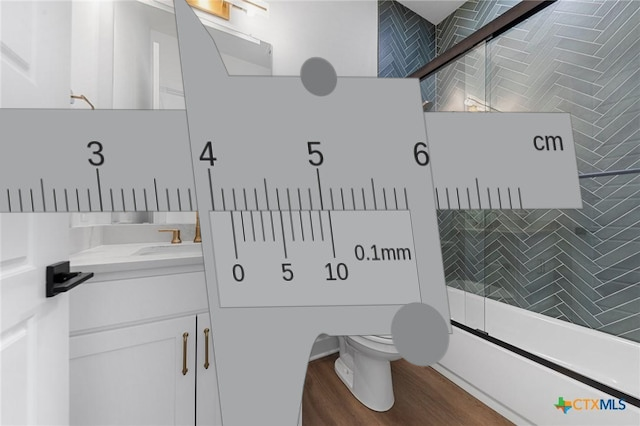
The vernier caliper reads mm 41.6
